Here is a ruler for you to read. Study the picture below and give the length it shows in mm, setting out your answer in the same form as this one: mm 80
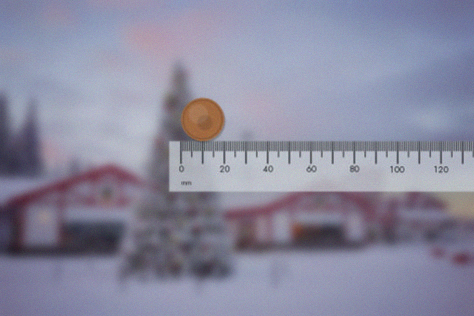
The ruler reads mm 20
